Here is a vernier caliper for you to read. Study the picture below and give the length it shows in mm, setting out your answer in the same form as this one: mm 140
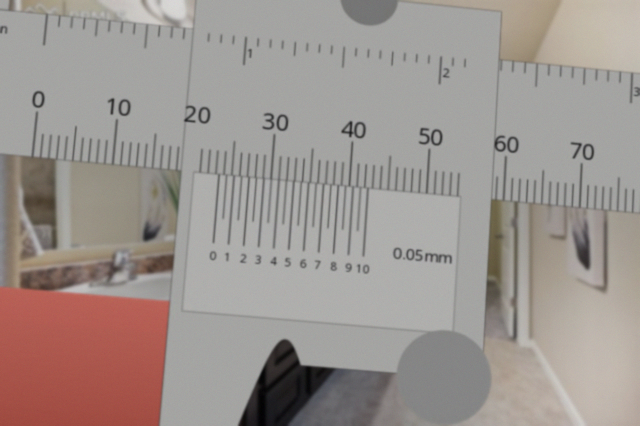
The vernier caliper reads mm 23.4
